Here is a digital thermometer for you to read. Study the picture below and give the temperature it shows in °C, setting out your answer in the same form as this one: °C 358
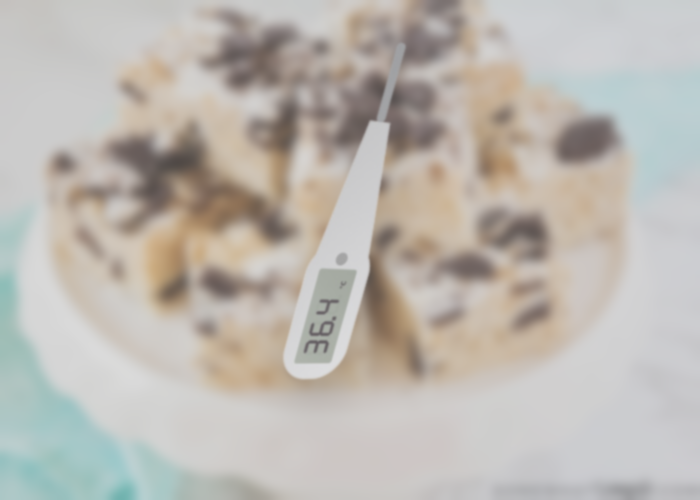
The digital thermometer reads °C 36.4
